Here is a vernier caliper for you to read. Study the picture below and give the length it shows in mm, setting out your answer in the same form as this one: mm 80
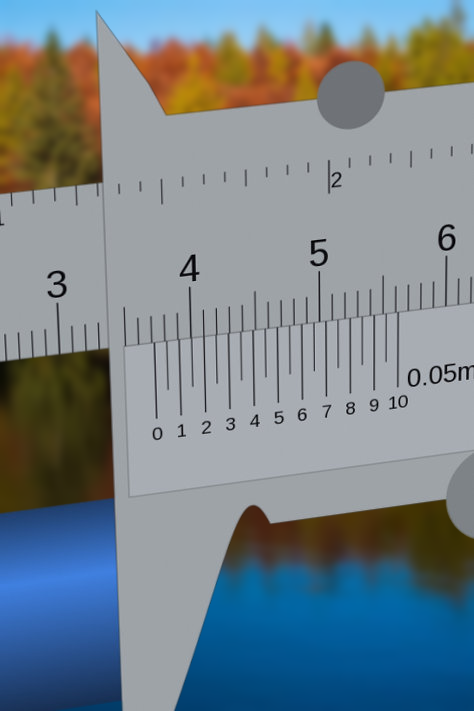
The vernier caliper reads mm 37.2
